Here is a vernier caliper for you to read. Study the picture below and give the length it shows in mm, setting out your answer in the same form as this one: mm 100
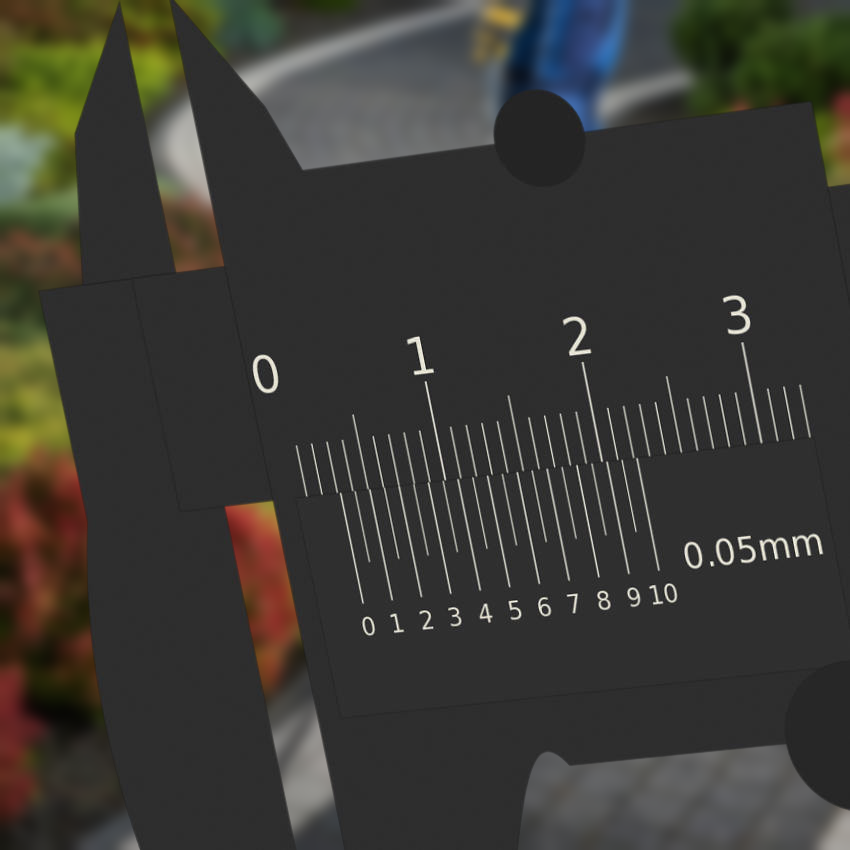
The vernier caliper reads mm 3.2
